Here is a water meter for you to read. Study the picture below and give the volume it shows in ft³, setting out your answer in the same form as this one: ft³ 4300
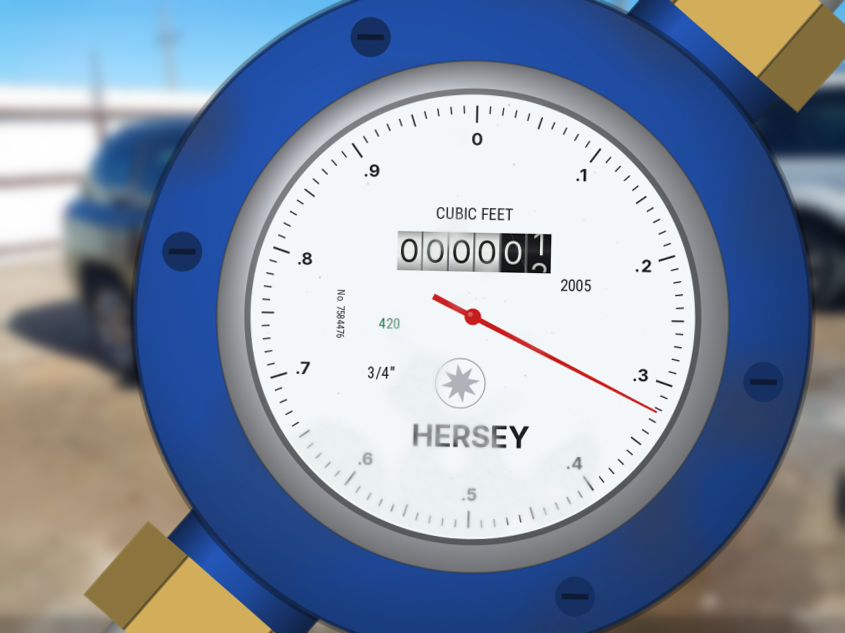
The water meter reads ft³ 1.32
